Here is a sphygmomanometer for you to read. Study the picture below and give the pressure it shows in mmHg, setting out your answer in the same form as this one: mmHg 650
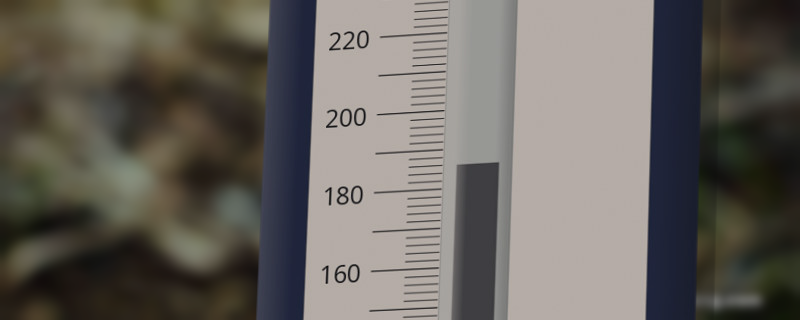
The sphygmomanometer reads mmHg 186
